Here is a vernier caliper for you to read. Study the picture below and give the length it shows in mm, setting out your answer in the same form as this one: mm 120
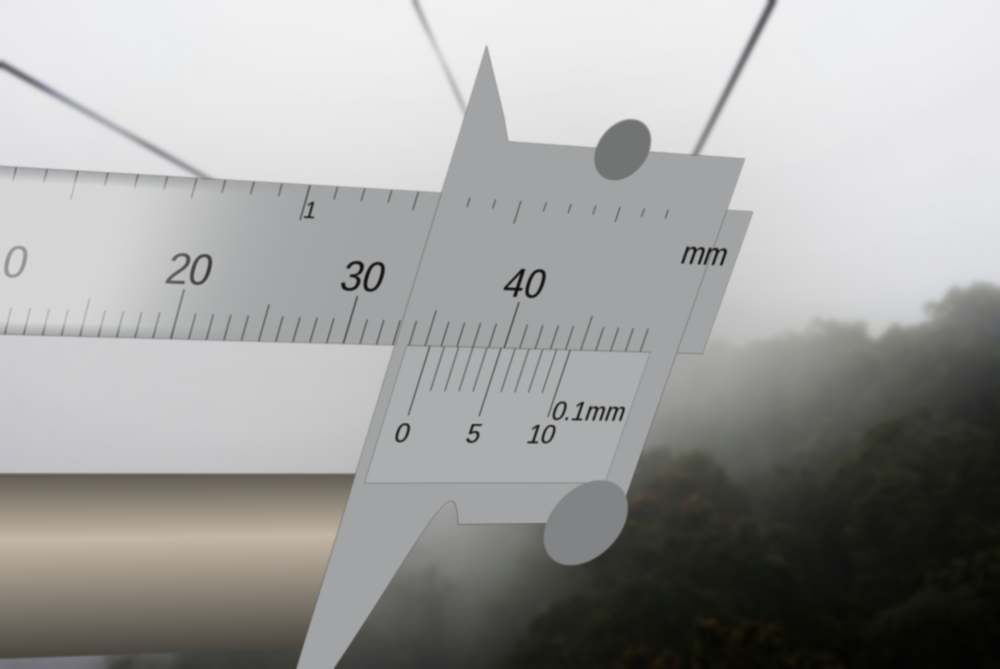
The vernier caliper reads mm 35.3
